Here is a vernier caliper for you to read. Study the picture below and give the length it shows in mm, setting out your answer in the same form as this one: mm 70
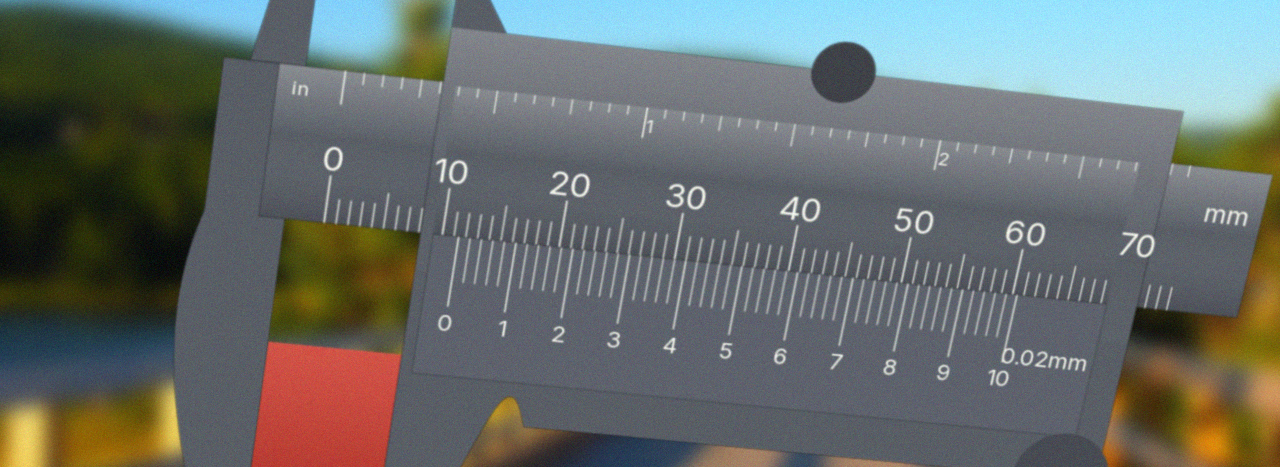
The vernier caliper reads mm 11.4
